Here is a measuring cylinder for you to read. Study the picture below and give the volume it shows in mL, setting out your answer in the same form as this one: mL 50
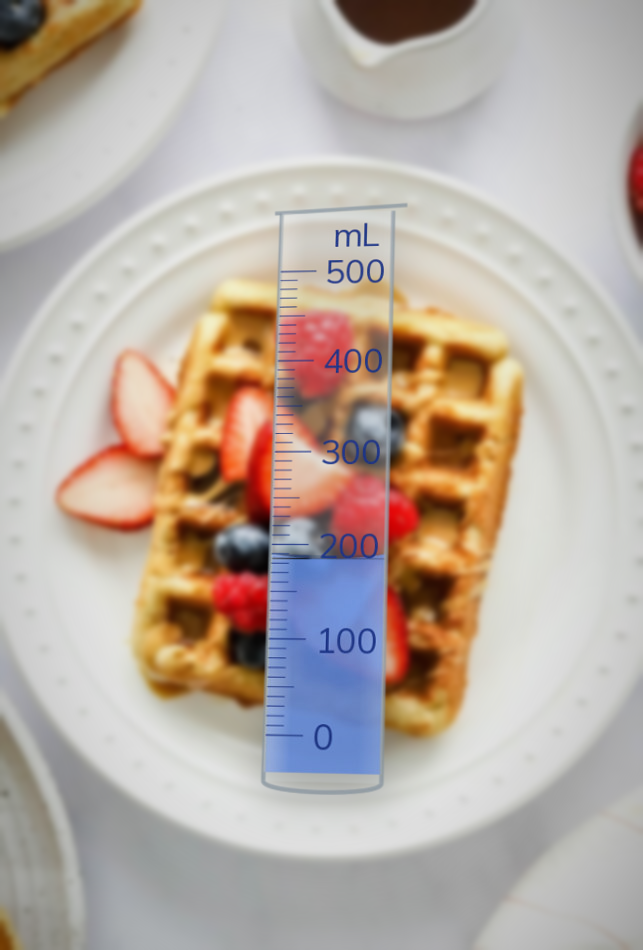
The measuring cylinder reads mL 185
